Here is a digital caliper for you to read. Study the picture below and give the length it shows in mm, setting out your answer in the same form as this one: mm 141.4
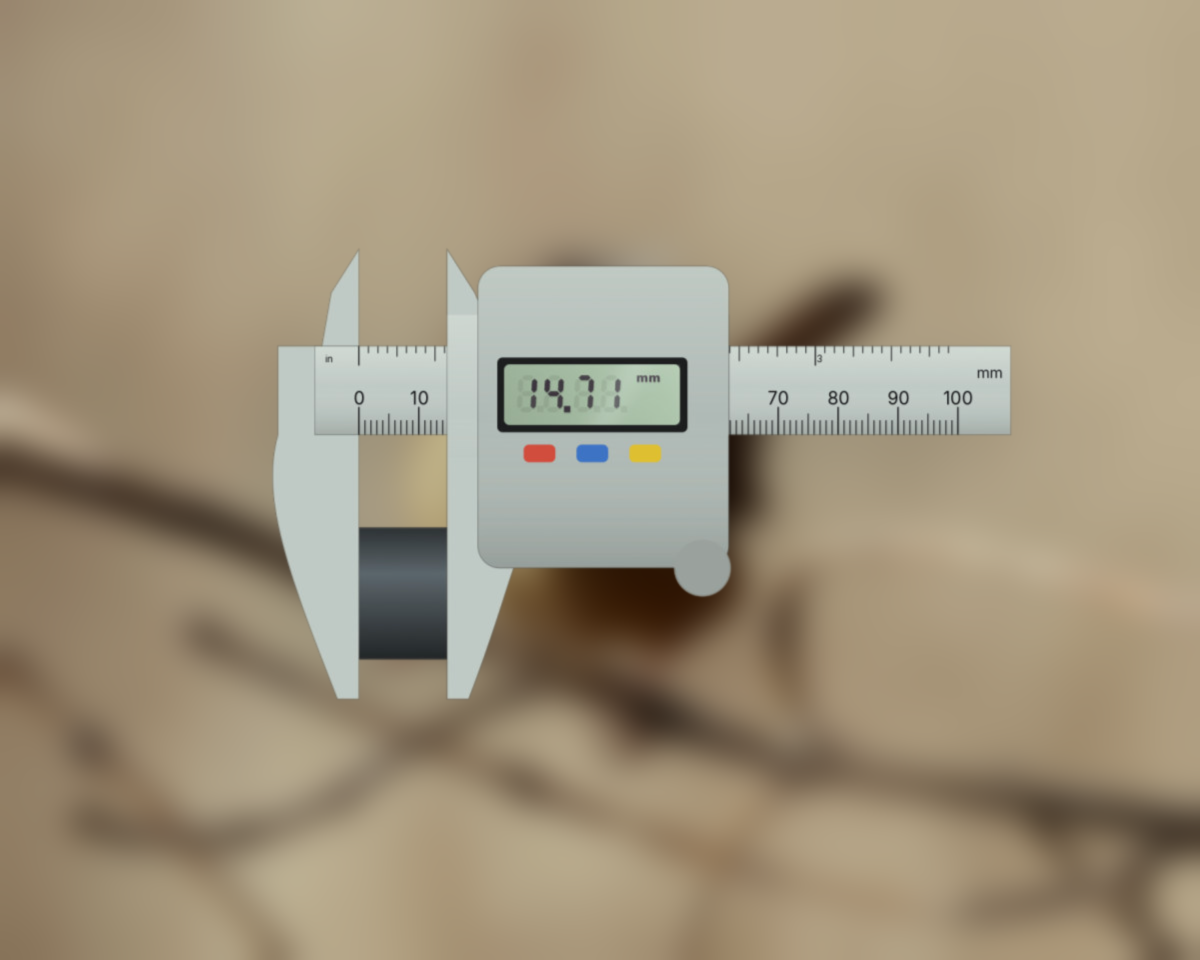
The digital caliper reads mm 14.71
